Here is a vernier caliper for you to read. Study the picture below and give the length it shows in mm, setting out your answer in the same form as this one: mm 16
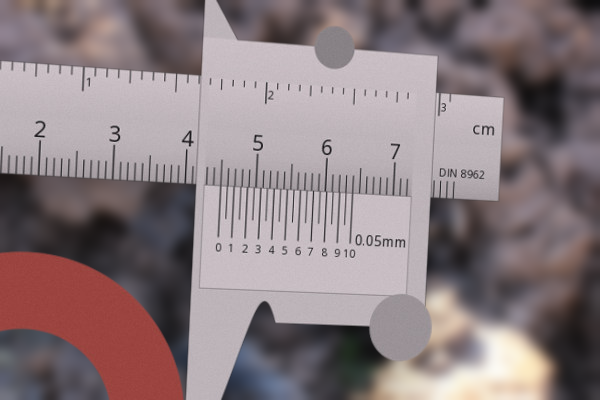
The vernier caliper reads mm 45.0
